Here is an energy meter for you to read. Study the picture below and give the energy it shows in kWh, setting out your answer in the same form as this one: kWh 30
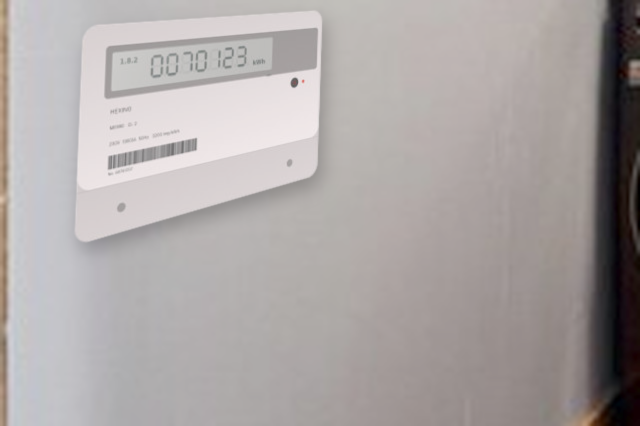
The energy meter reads kWh 70123
